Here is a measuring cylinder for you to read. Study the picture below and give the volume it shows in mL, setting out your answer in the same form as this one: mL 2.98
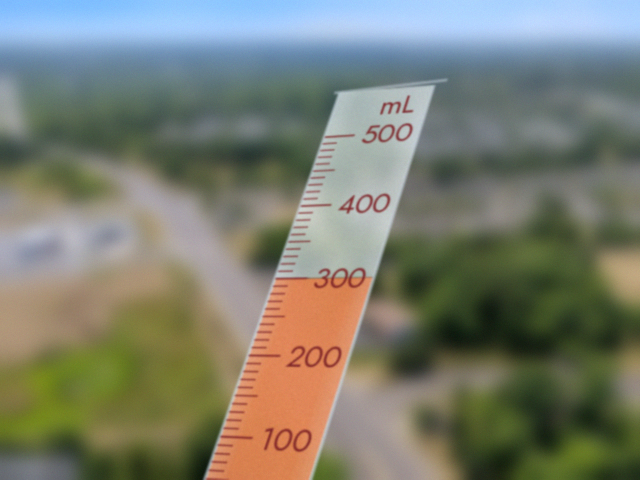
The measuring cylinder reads mL 300
